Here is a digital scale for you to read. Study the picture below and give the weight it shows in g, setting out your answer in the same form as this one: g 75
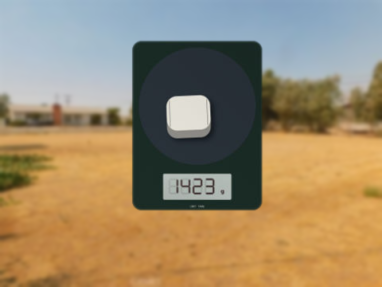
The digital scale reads g 1423
